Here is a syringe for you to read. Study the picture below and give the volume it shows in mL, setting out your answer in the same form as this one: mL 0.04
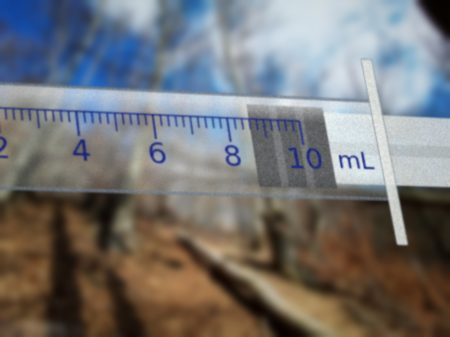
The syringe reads mL 8.6
